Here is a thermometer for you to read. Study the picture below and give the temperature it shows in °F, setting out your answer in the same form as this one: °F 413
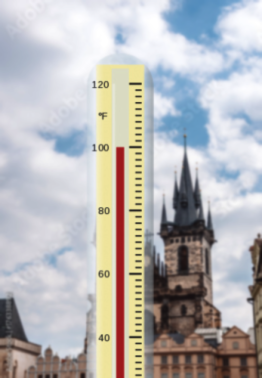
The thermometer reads °F 100
